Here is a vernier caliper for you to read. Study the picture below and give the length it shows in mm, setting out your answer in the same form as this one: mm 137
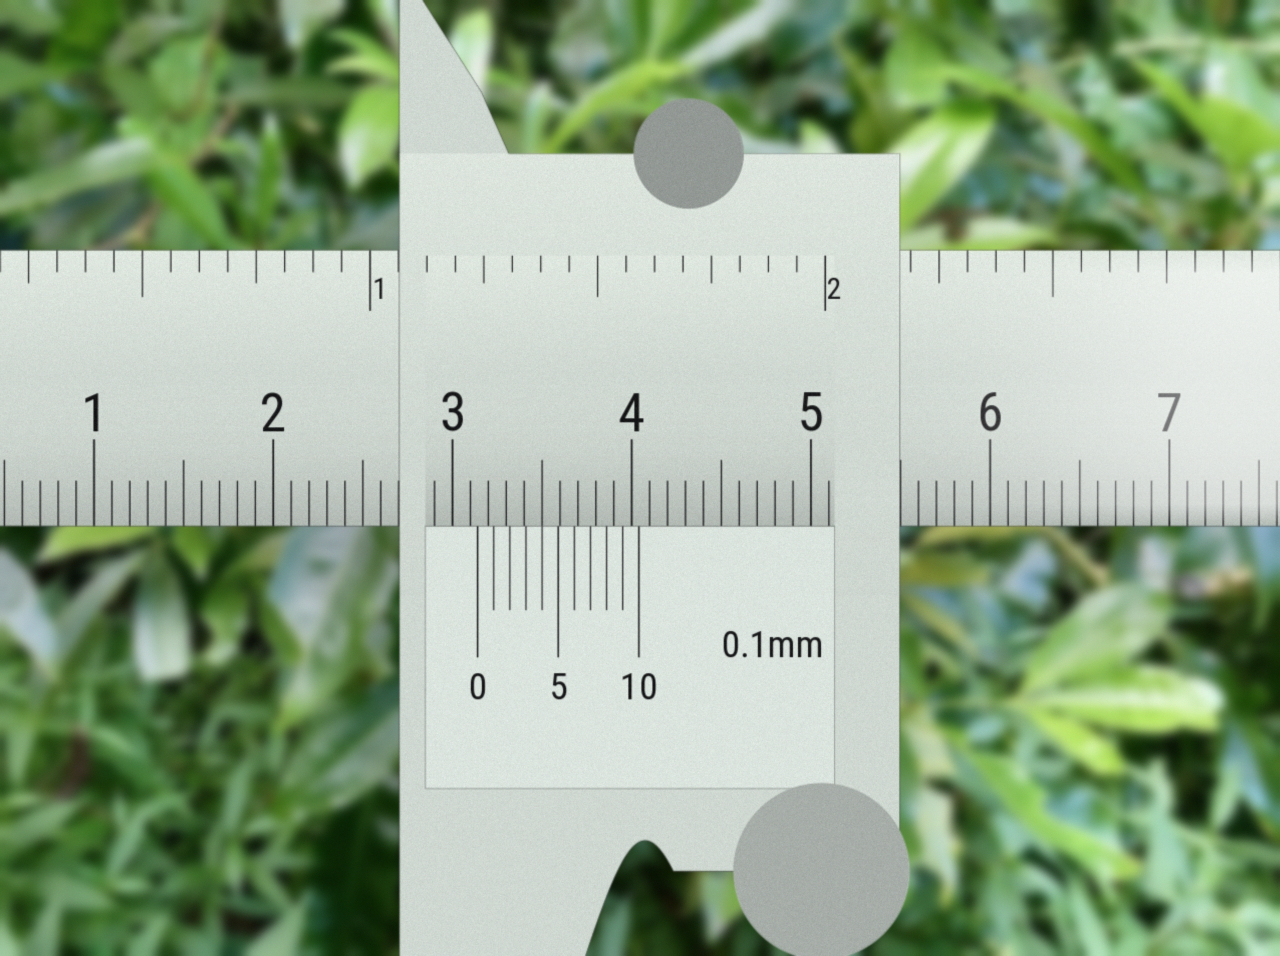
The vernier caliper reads mm 31.4
